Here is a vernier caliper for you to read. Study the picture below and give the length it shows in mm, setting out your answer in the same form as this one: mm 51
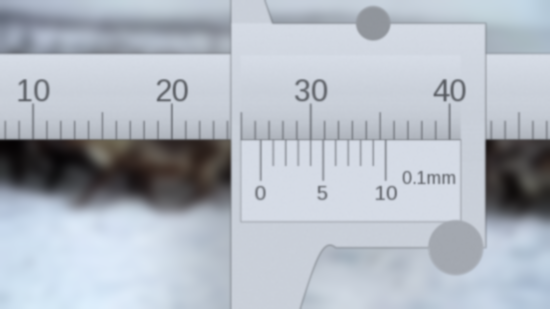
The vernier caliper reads mm 26.4
